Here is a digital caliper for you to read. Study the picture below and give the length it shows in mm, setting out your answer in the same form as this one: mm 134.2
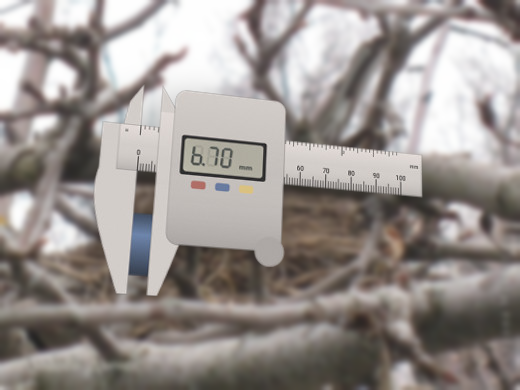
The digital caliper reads mm 6.70
